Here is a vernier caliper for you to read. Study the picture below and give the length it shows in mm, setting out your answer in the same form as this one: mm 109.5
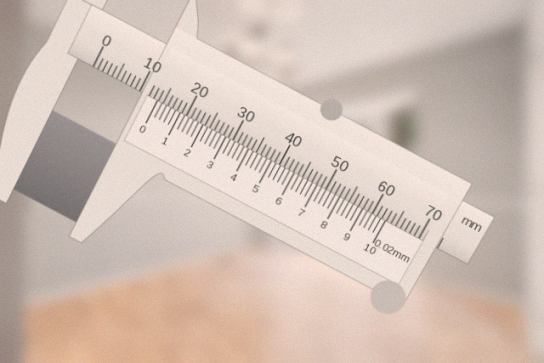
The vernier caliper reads mm 13.8
